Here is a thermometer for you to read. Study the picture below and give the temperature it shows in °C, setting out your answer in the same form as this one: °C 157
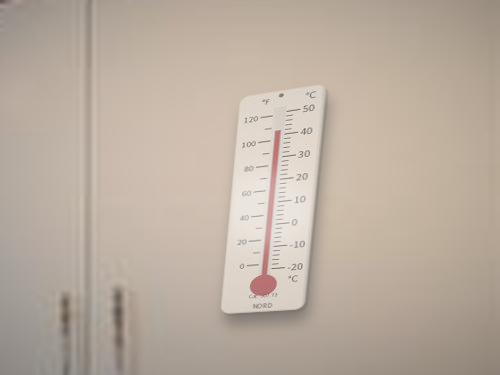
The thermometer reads °C 42
